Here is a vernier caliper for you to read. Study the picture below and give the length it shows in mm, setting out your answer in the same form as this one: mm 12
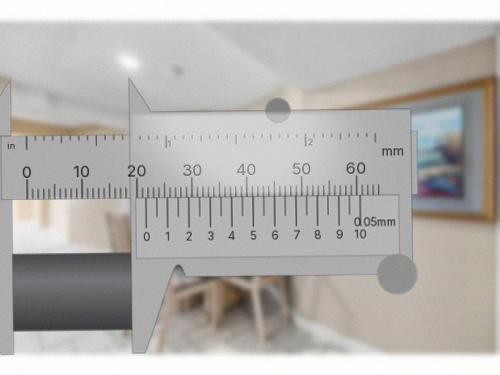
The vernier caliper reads mm 21.6
